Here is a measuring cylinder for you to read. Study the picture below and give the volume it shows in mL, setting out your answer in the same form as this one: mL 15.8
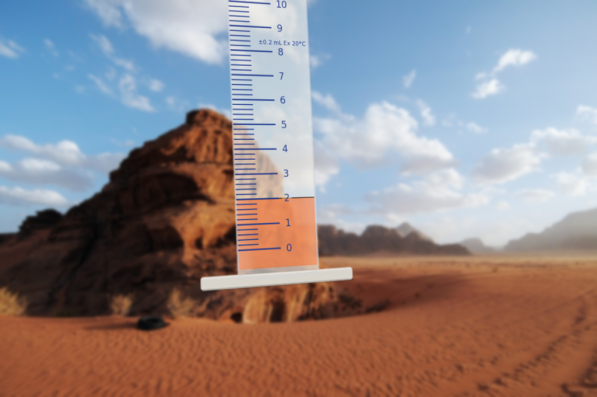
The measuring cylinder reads mL 2
